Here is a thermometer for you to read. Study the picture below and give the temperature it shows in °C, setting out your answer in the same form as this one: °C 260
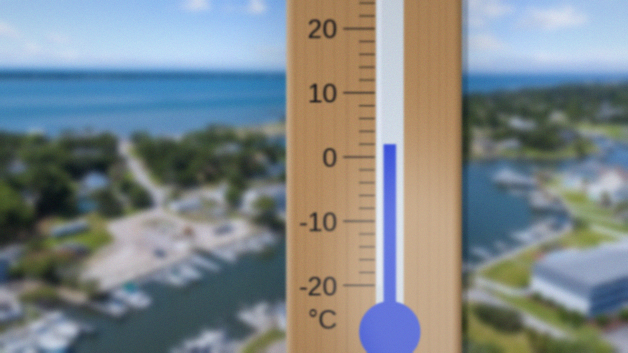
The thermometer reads °C 2
